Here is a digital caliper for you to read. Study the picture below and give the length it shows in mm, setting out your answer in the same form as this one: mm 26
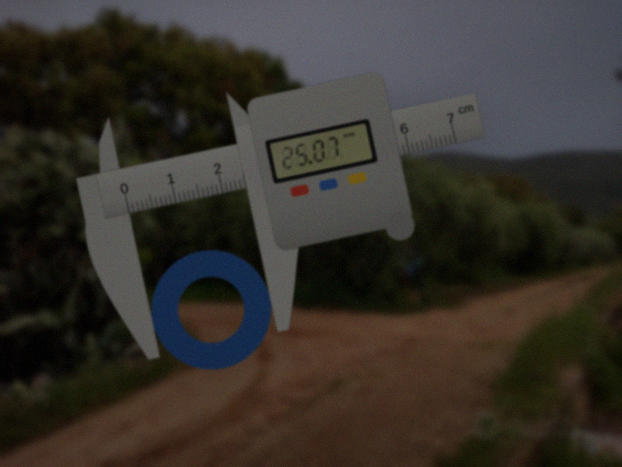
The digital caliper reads mm 25.07
